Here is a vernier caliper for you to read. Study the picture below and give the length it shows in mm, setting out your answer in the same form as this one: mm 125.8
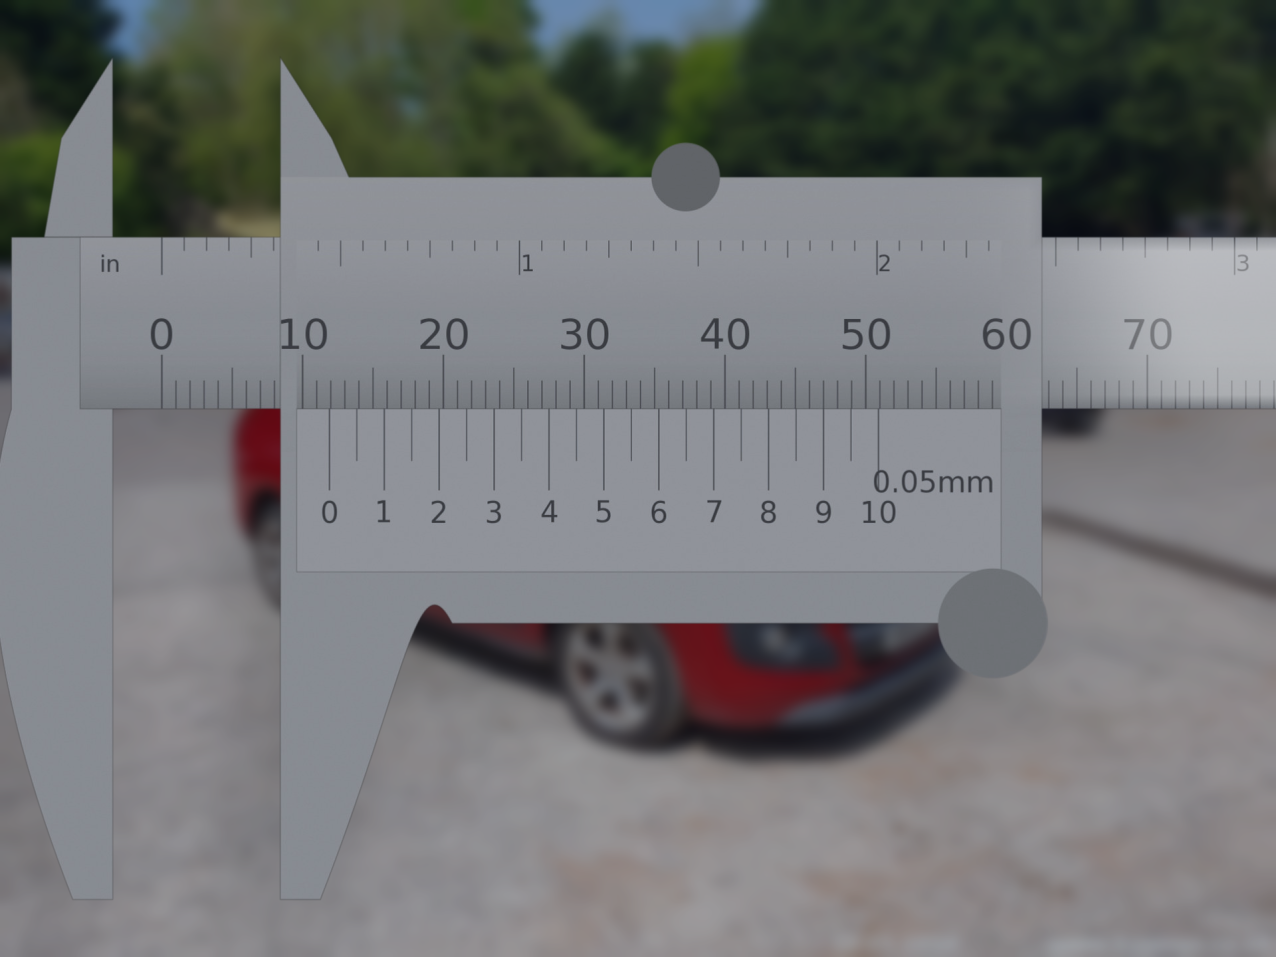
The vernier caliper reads mm 11.9
